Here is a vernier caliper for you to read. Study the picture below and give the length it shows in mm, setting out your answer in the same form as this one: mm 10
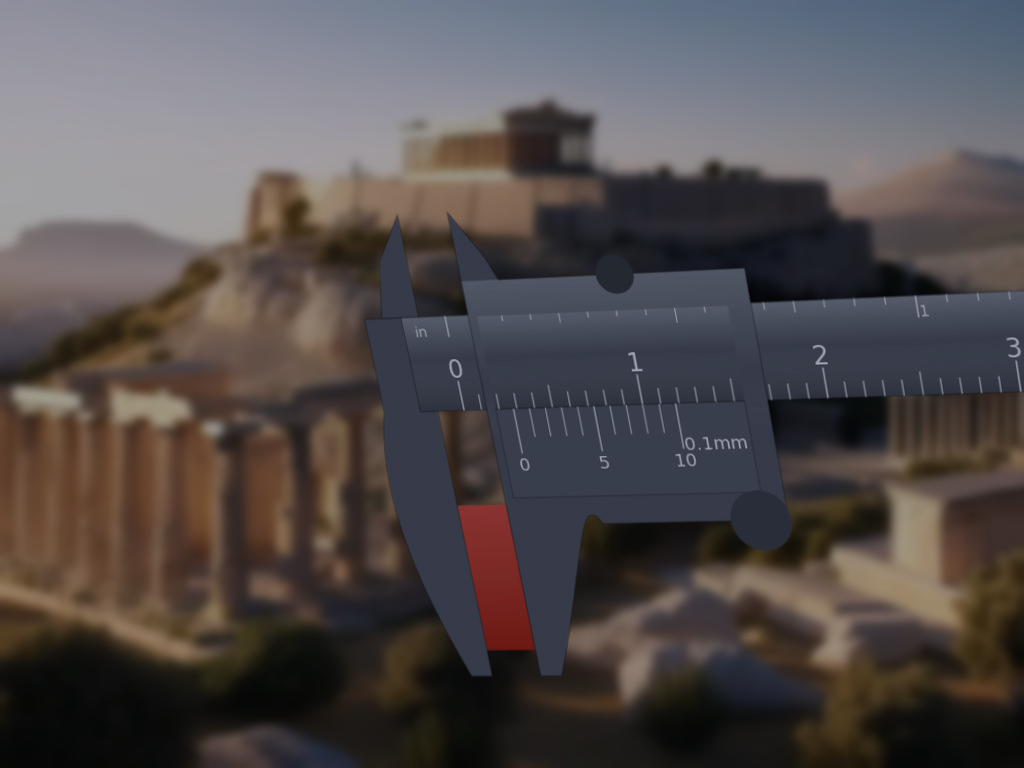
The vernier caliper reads mm 2.8
